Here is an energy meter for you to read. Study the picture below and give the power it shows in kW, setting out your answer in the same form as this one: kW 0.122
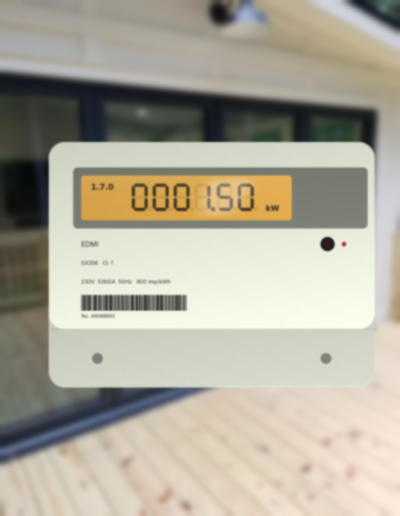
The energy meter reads kW 1.50
